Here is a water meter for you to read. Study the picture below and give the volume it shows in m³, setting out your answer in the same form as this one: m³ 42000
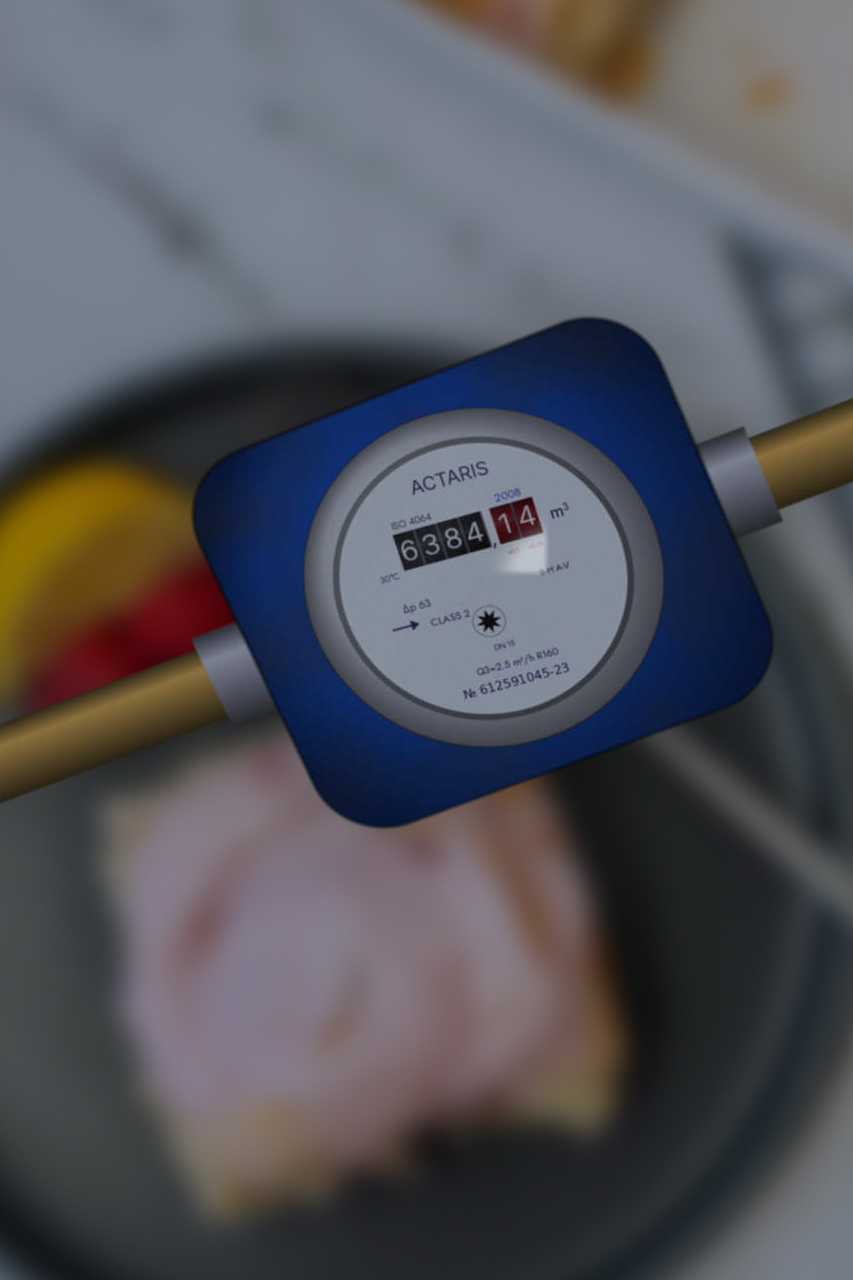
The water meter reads m³ 6384.14
